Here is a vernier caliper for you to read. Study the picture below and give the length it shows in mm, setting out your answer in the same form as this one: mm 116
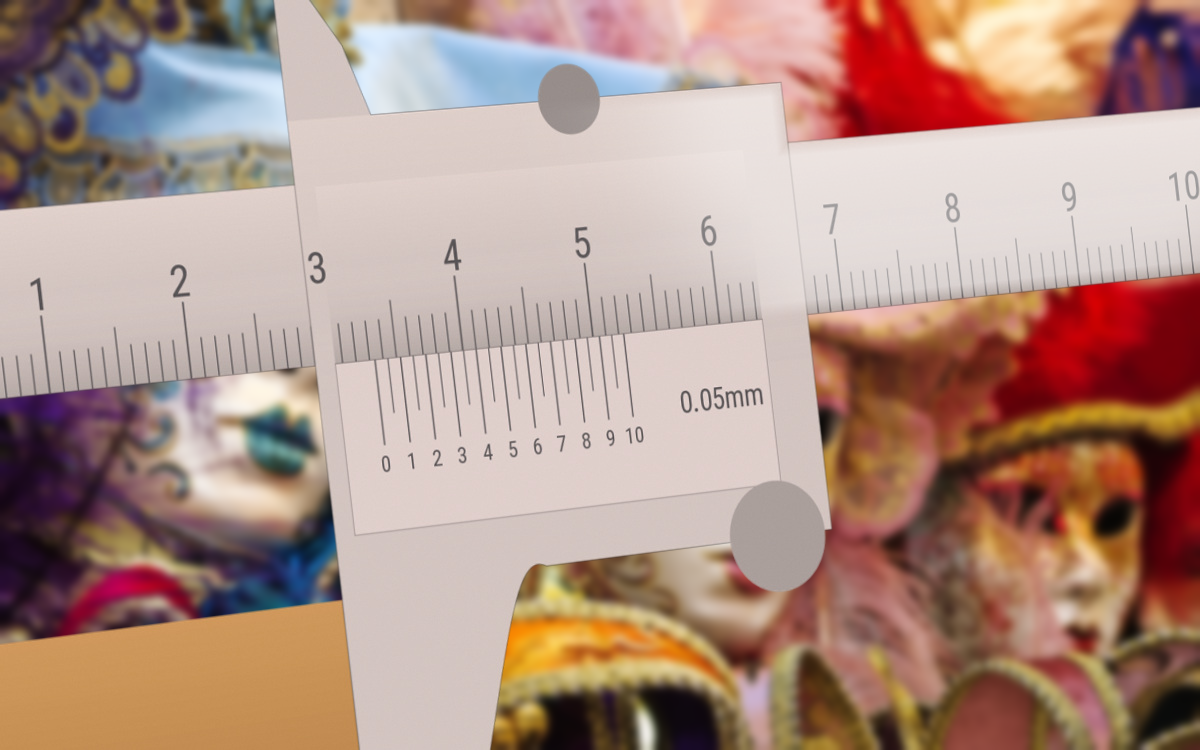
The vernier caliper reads mm 33.4
